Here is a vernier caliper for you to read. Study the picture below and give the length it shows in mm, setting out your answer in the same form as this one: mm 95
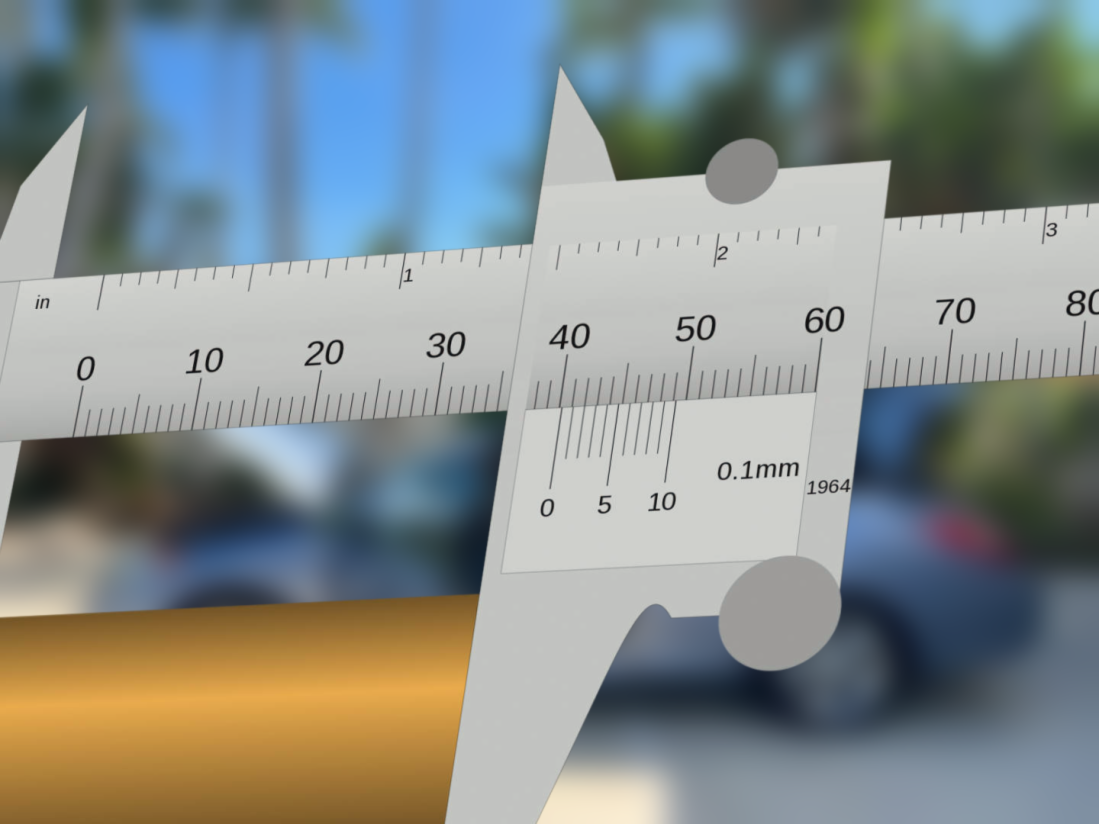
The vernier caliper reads mm 40.2
